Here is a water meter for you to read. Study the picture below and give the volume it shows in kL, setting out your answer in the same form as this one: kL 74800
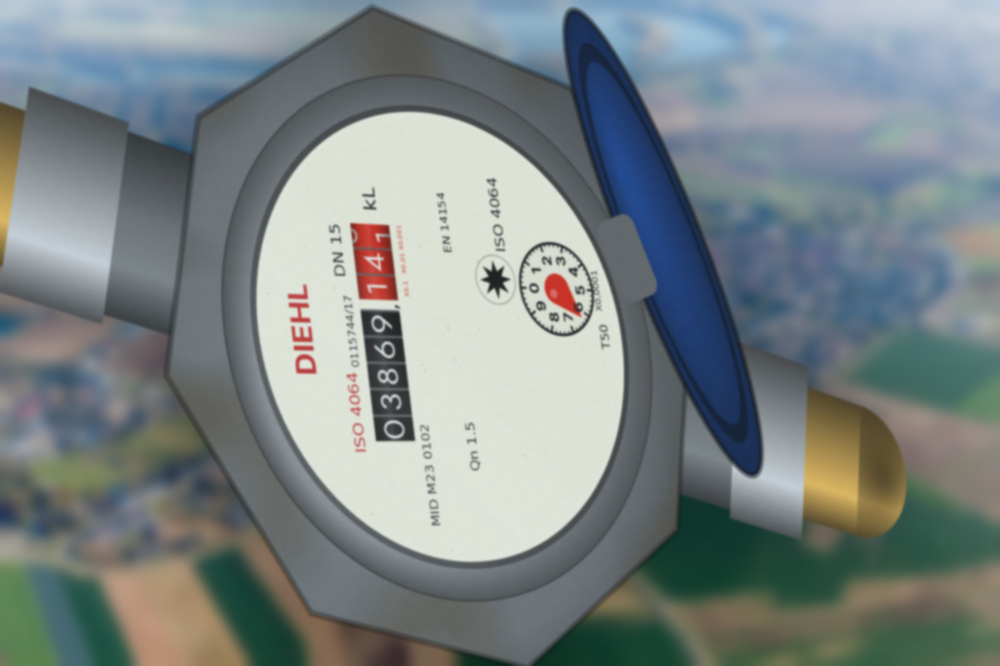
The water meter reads kL 3869.1406
